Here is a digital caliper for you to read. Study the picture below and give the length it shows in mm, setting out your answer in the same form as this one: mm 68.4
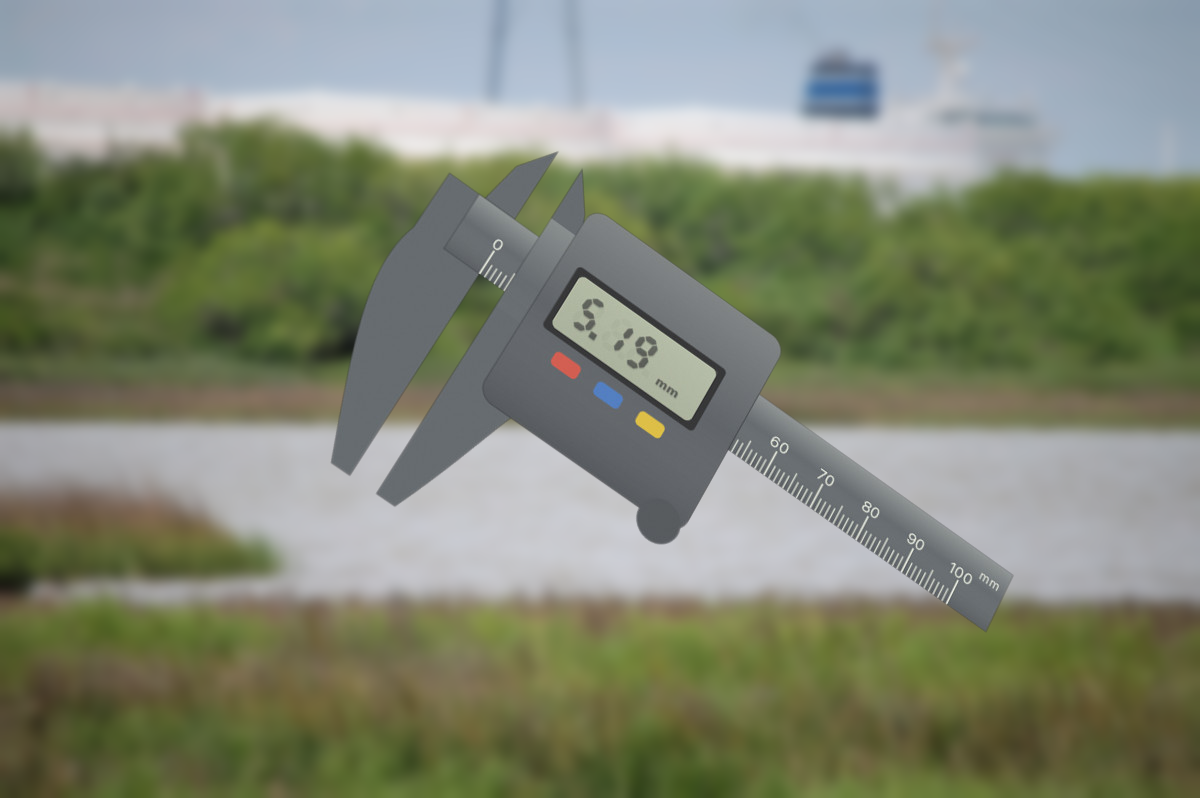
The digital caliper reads mm 5.19
